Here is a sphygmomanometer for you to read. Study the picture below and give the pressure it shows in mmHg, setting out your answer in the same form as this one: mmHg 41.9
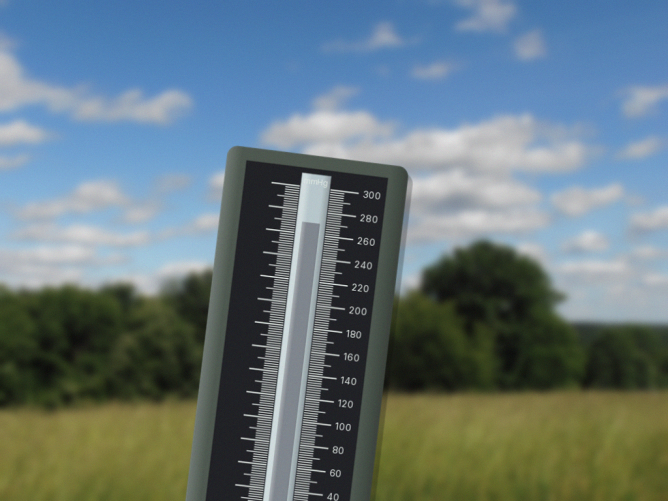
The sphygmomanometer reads mmHg 270
